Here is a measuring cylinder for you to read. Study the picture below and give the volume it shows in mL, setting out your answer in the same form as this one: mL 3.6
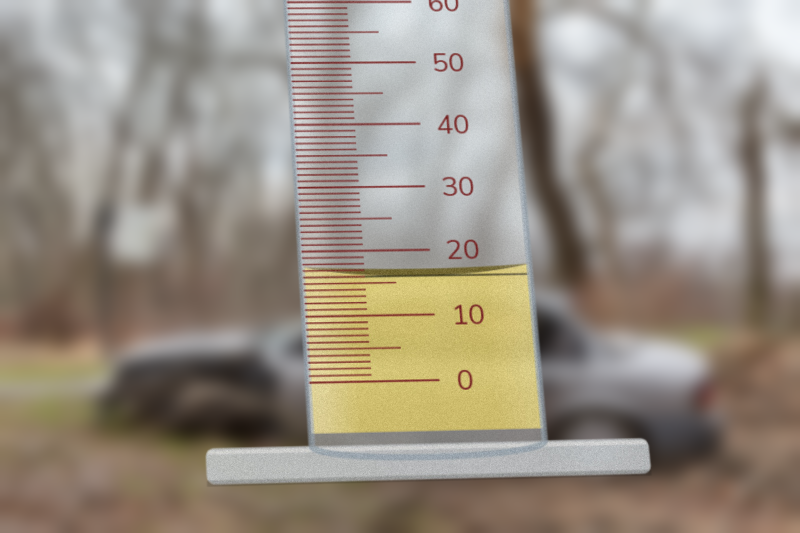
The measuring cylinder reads mL 16
